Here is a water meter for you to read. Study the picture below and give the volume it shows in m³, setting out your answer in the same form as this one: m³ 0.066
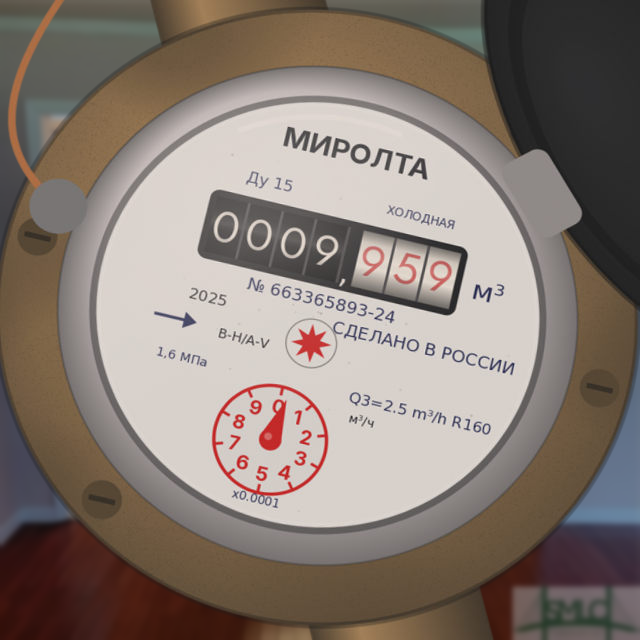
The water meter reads m³ 9.9590
